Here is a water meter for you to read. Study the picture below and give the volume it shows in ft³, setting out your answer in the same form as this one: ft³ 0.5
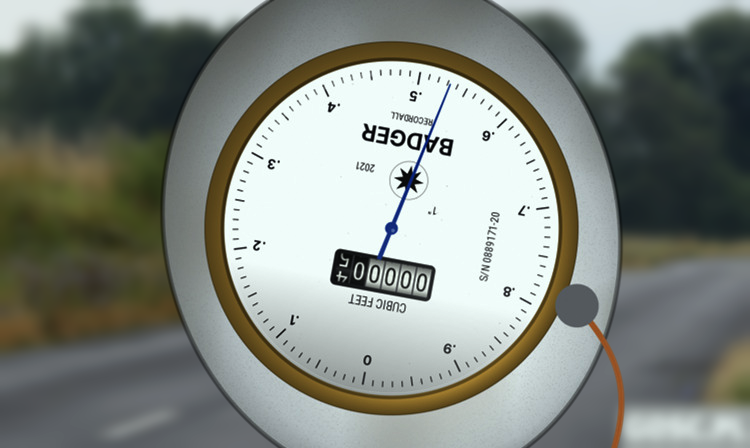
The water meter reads ft³ 4.53
